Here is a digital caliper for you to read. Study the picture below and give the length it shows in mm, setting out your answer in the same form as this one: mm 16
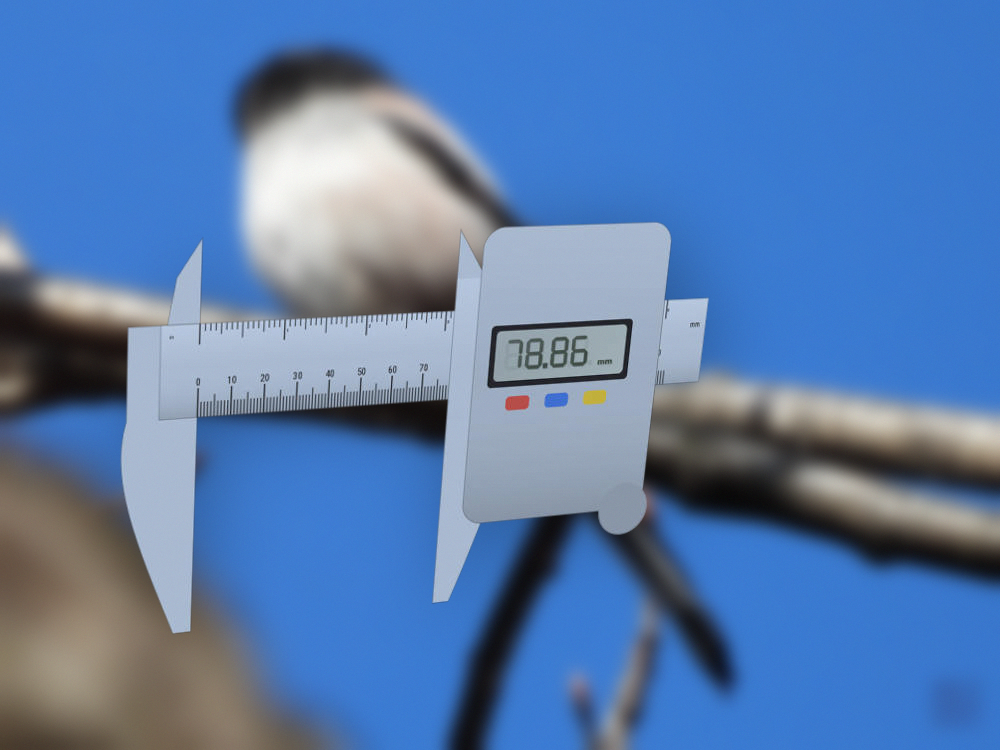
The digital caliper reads mm 78.86
